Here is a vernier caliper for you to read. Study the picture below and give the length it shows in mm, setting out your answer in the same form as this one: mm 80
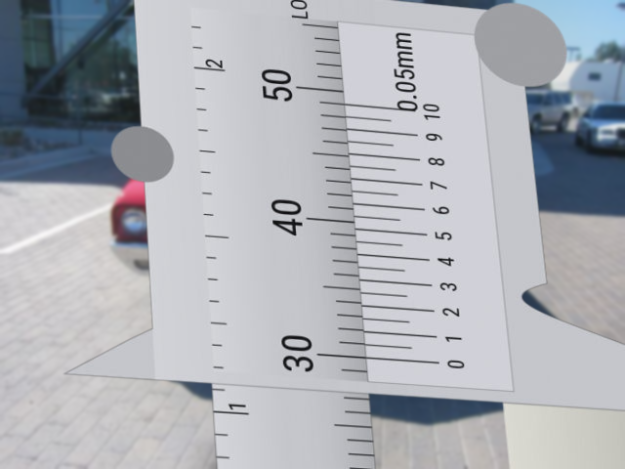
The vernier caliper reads mm 30.0
